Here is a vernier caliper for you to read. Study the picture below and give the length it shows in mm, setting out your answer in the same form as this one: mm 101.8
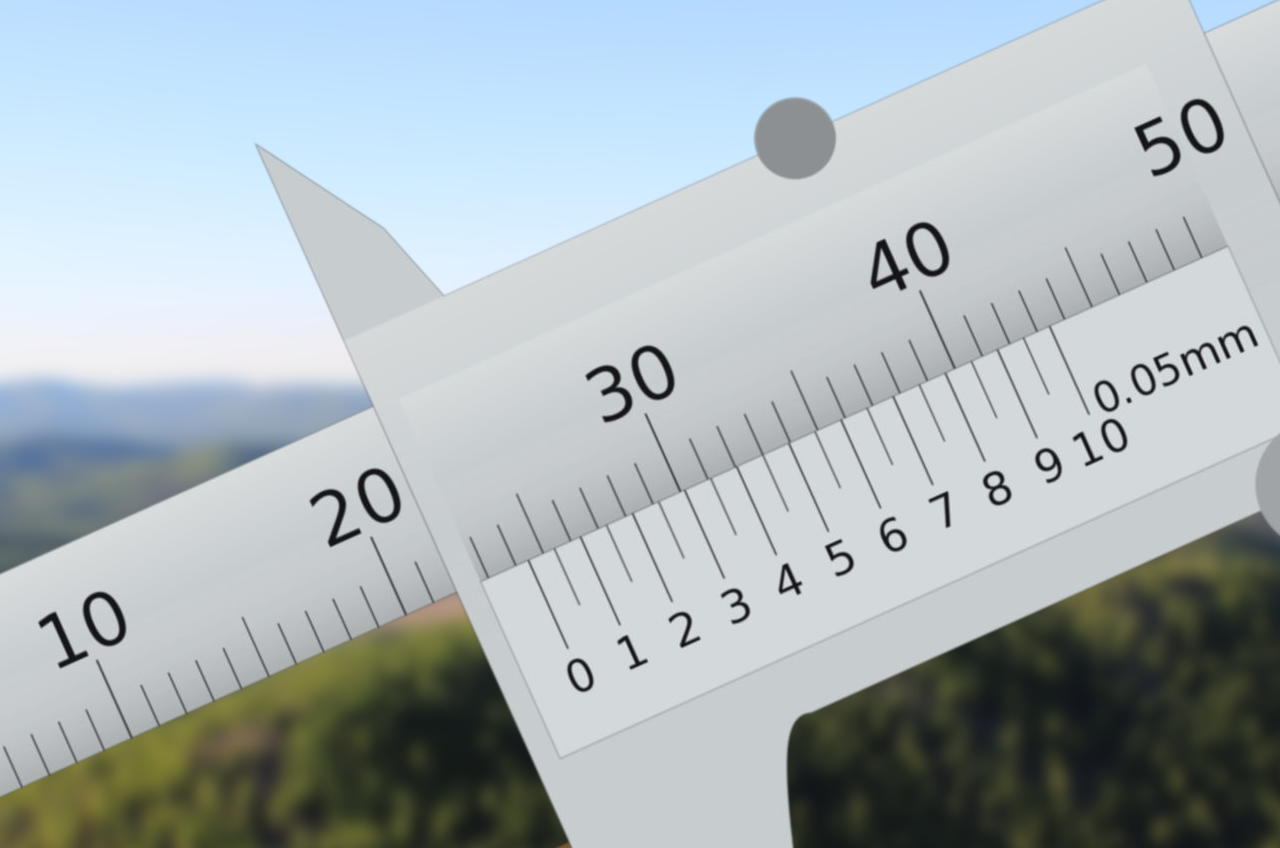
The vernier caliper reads mm 24.45
